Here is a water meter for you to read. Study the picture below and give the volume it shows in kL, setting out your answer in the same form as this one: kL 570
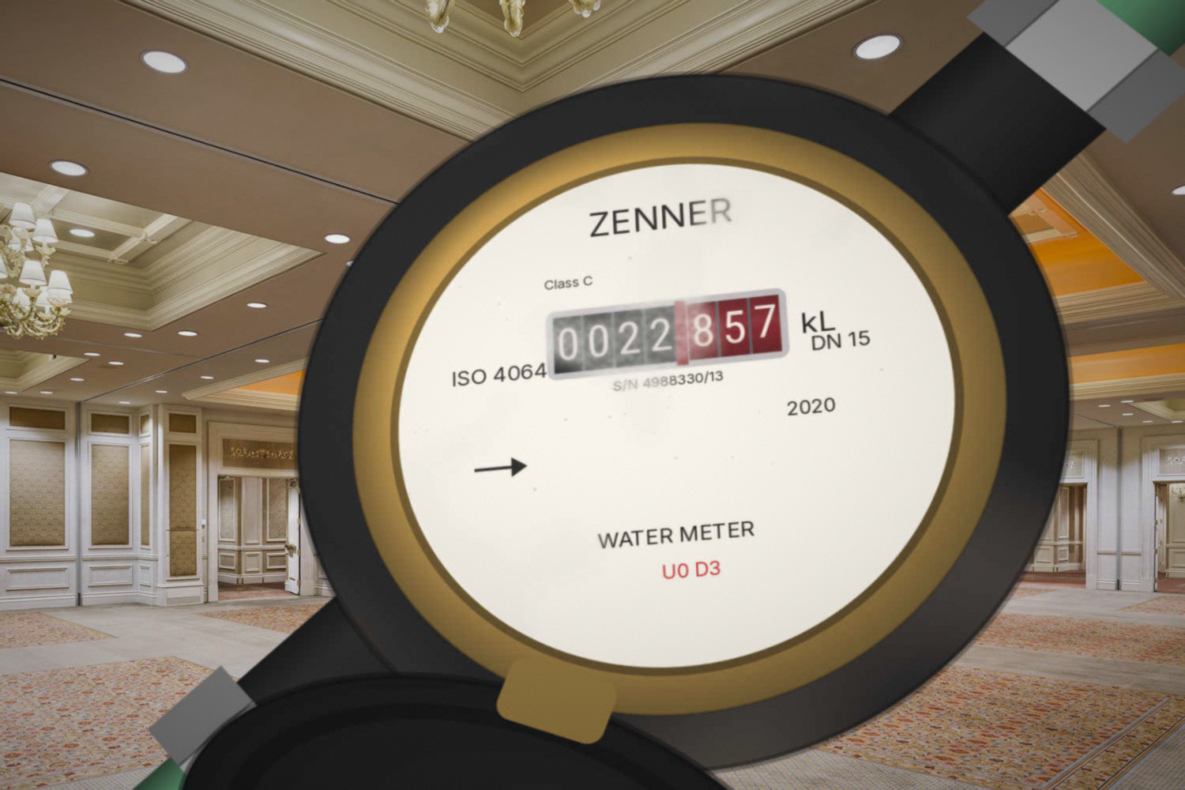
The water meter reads kL 22.857
